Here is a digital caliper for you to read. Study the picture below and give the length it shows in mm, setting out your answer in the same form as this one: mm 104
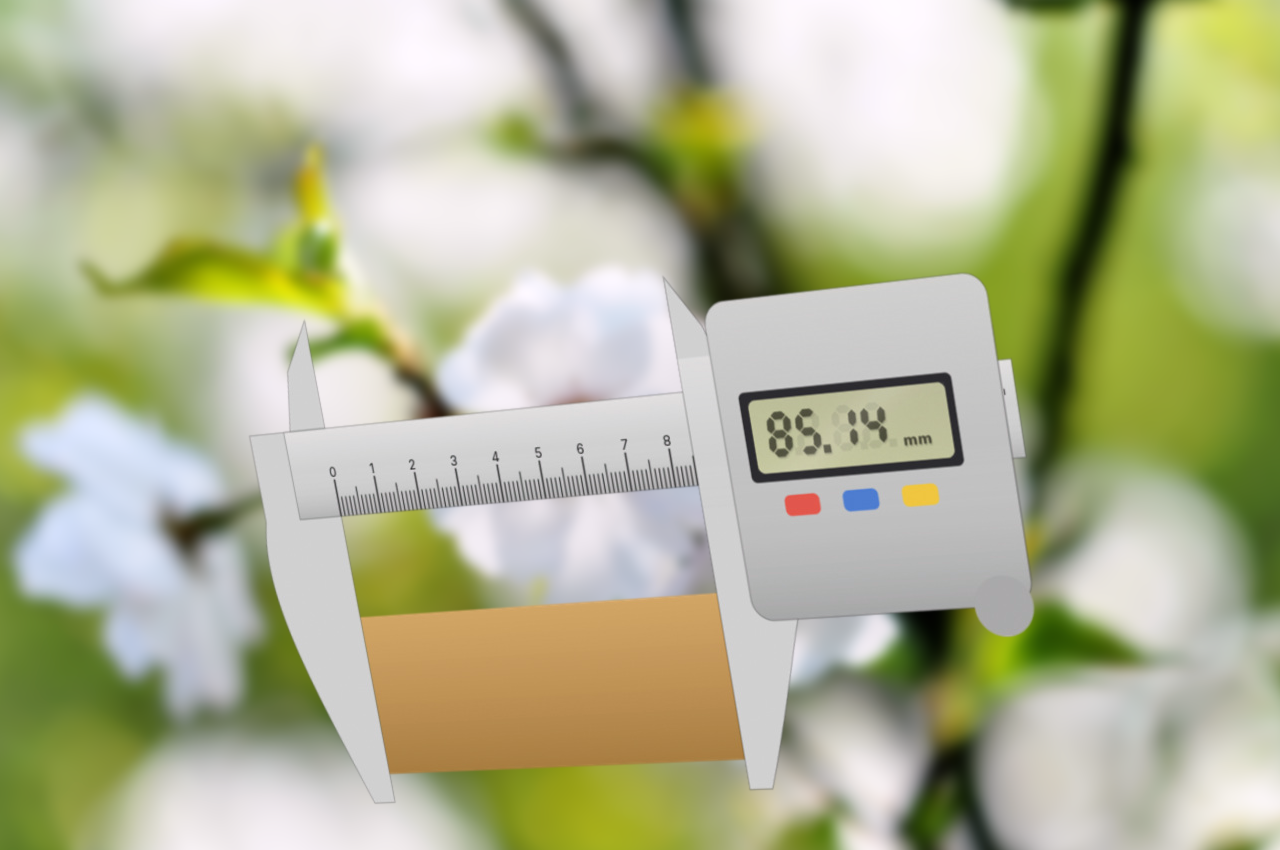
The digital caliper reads mm 85.14
